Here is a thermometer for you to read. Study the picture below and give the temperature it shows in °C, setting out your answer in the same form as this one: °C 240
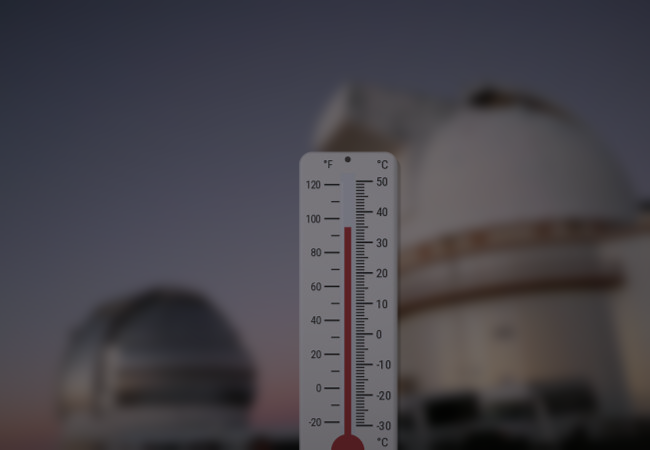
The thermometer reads °C 35
